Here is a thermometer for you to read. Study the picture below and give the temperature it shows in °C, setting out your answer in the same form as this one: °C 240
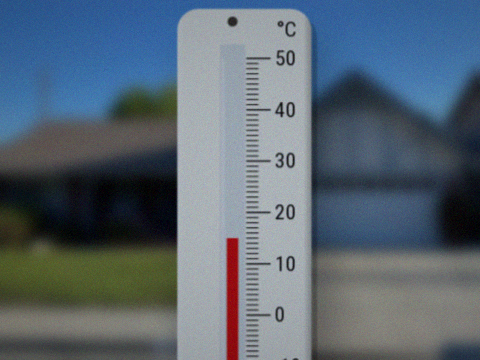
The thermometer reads °C 15
